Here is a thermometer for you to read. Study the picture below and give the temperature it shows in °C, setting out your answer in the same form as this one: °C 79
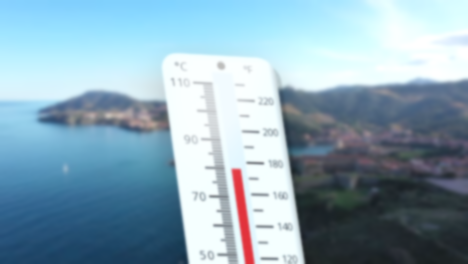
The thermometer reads °C 80
